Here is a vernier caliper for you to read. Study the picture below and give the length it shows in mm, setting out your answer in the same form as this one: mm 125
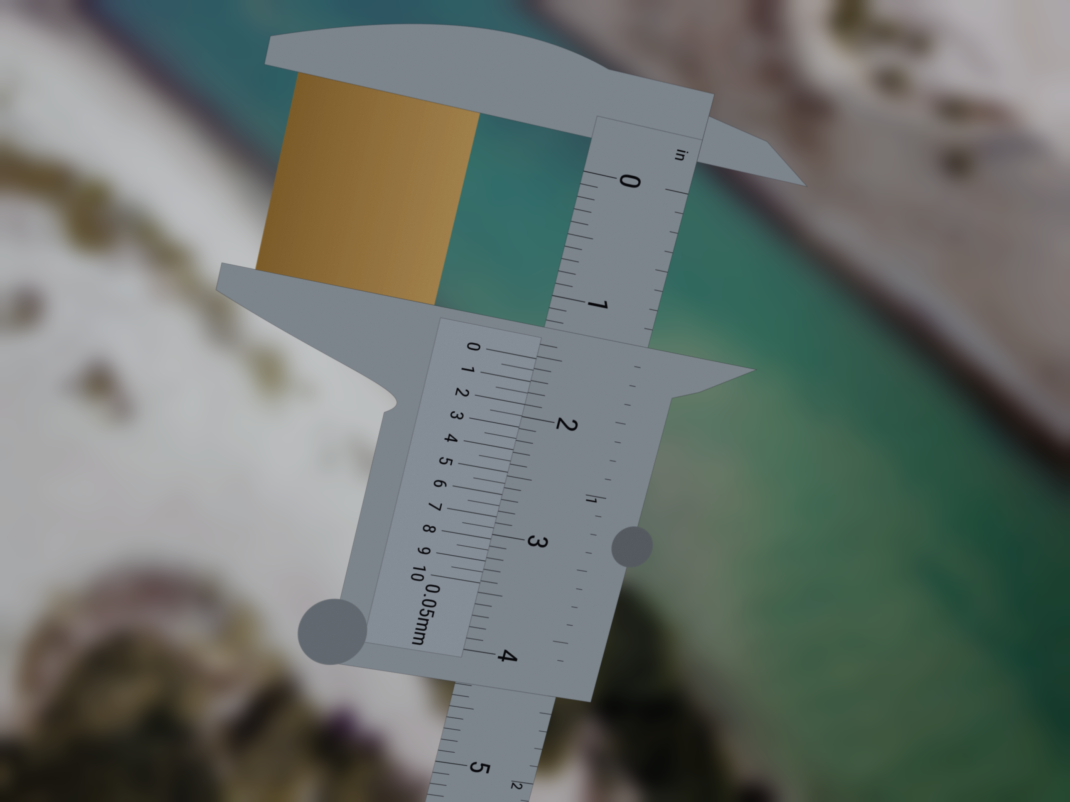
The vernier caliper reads mm 15.2
